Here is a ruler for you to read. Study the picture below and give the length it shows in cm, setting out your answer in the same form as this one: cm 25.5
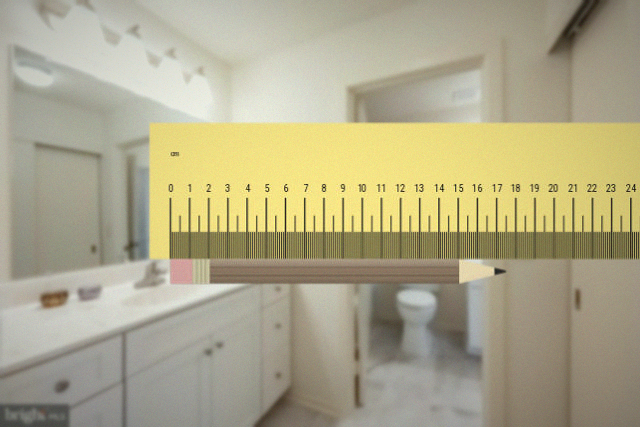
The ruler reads cm 17.5
